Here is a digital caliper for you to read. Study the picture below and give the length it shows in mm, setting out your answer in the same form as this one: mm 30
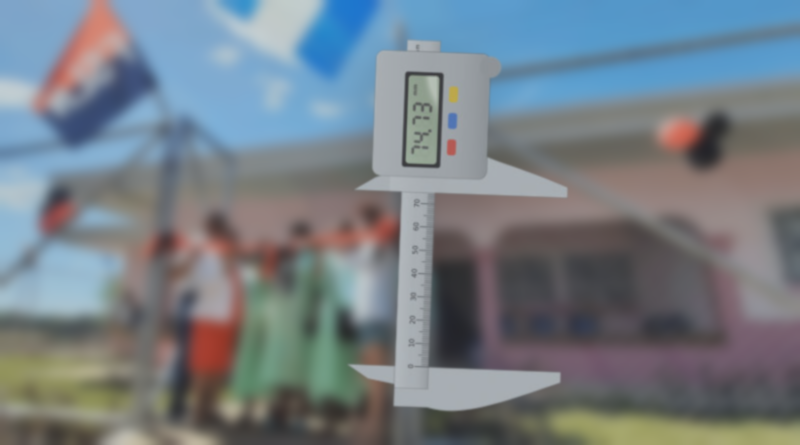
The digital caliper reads mm 74.73
